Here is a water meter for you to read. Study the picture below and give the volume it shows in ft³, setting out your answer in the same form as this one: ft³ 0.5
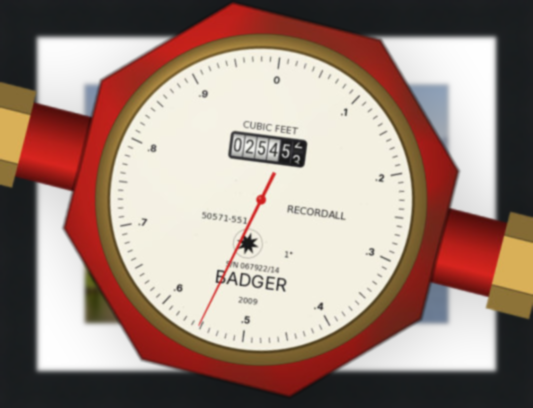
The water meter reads ft³ 25452.55
